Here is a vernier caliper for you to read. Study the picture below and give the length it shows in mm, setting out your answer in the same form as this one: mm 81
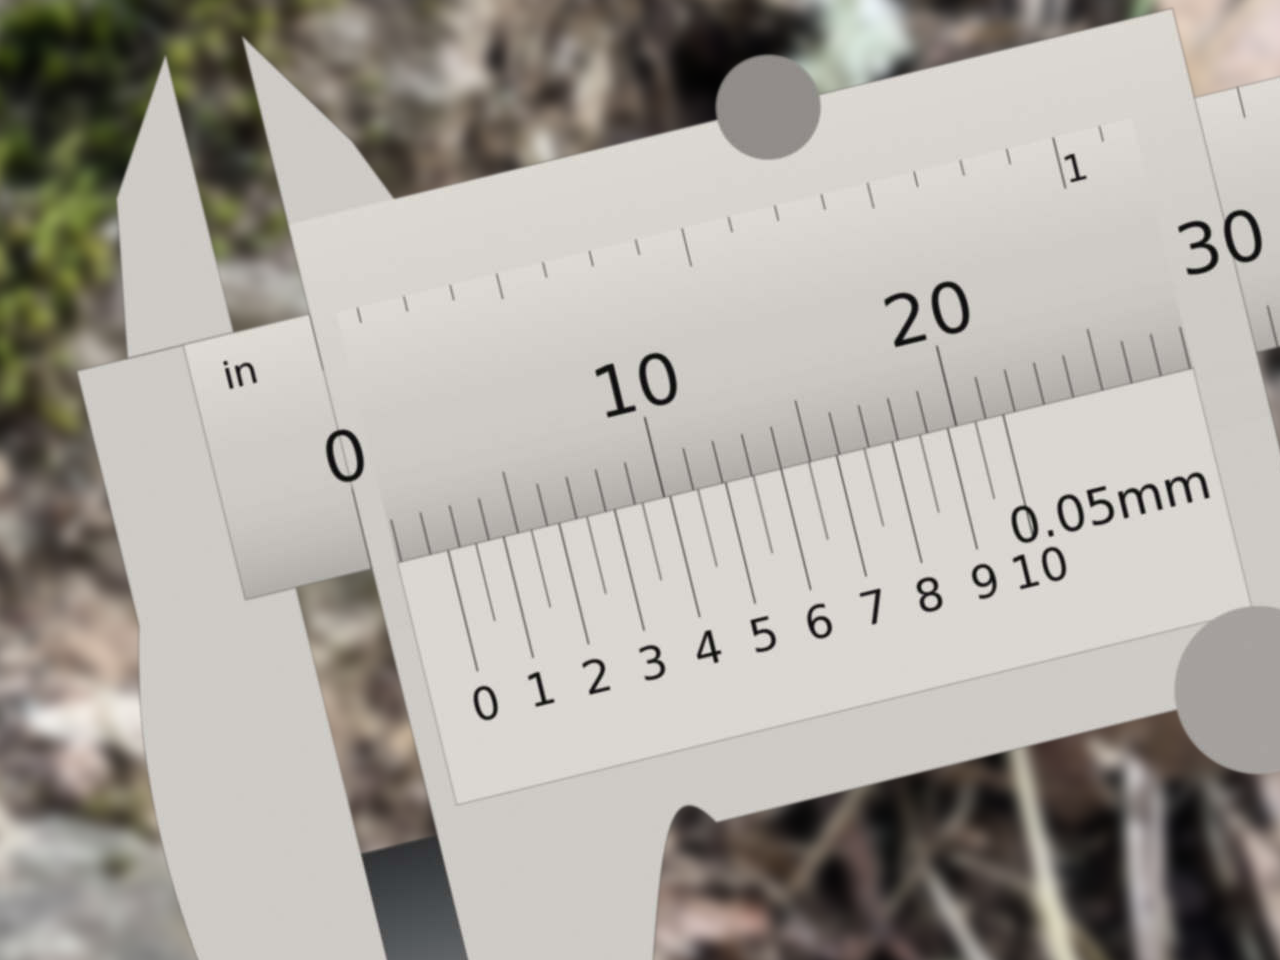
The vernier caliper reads mm 2.6
